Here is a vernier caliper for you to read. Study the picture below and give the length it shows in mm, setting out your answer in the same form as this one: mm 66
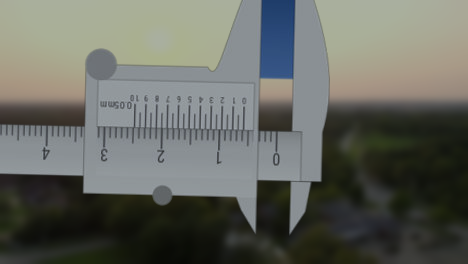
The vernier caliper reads mm 5.8
